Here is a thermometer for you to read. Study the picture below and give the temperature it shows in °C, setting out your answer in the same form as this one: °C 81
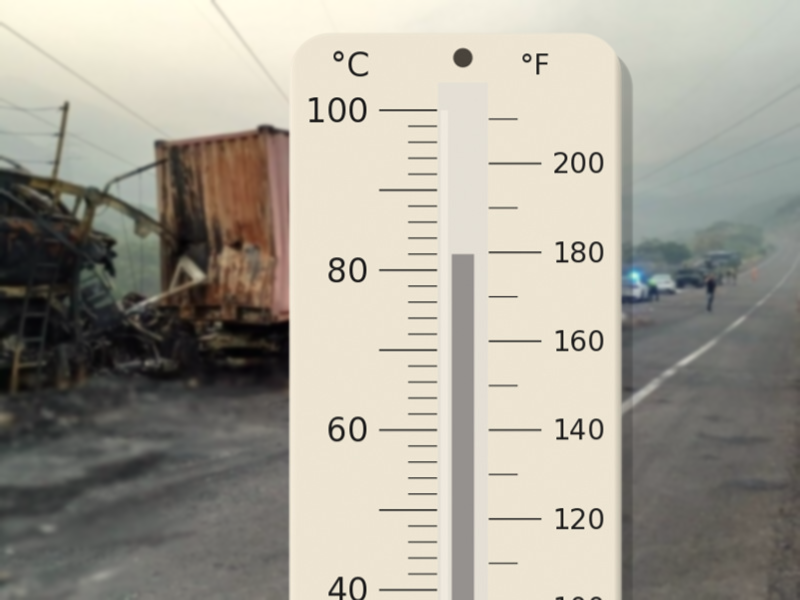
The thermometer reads °C 82
